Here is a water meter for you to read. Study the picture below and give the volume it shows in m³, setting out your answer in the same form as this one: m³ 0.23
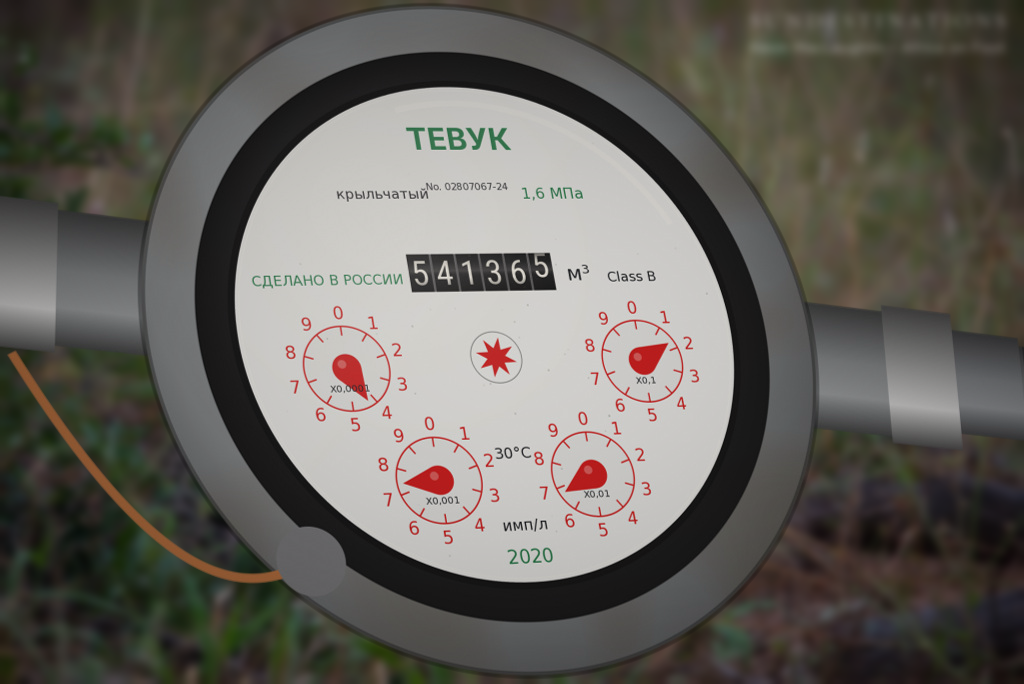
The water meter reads m³ 541365.1674
